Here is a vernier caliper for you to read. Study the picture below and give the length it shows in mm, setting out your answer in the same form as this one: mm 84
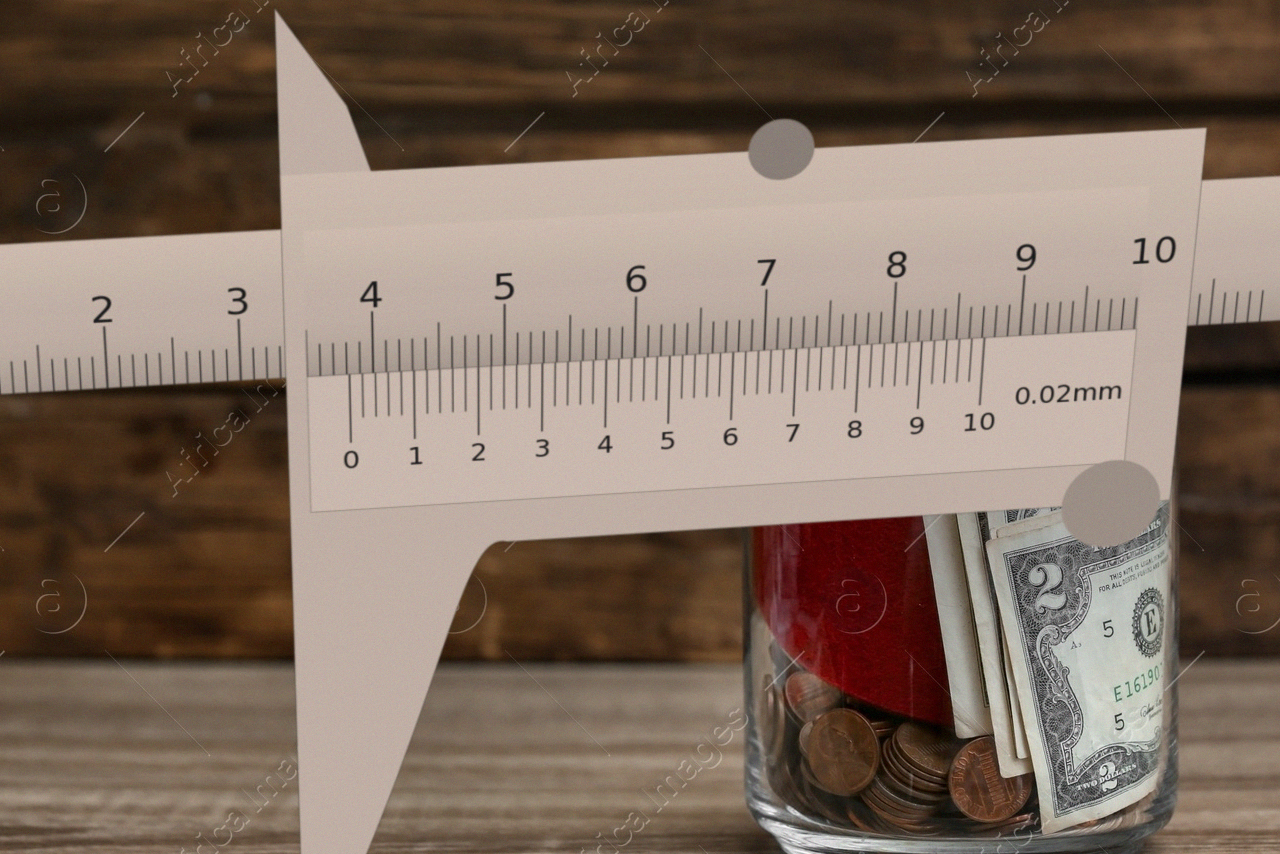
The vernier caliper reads mm 38.2
